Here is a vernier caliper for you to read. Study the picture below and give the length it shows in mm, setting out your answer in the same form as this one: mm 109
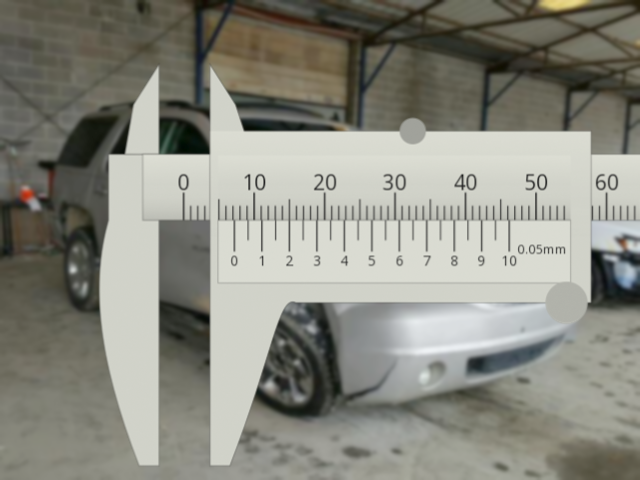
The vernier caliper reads mm 7.2
